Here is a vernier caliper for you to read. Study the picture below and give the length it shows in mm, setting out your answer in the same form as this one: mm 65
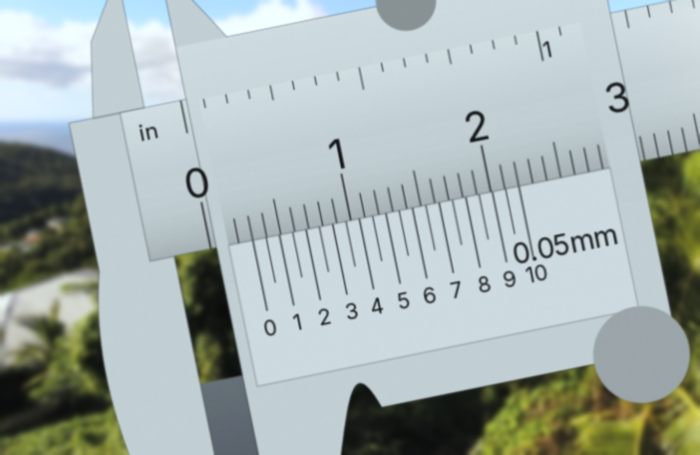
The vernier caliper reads mm 3.0
